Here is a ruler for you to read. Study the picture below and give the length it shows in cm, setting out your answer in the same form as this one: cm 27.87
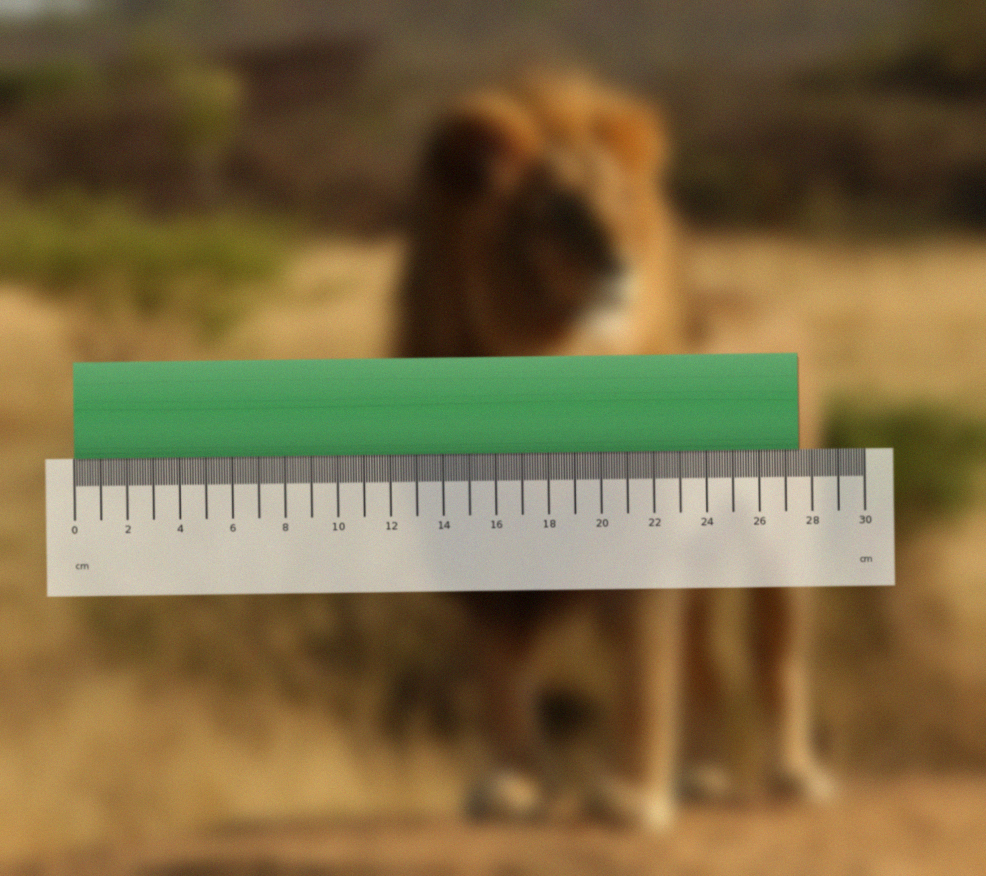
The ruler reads cm 27.5
